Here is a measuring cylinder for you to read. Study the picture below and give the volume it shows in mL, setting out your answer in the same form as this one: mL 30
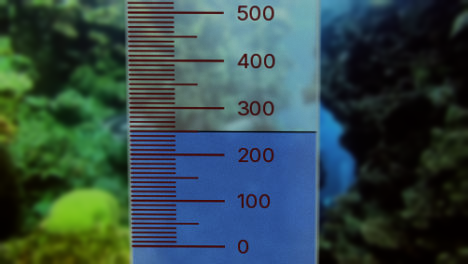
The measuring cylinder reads mL 250
